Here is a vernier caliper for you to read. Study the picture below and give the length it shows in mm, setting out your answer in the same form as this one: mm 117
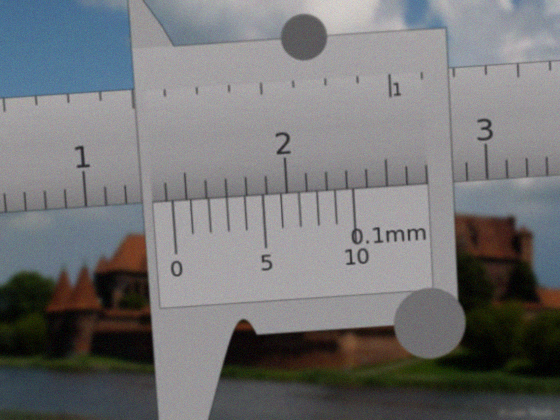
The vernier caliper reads mm 14.3
